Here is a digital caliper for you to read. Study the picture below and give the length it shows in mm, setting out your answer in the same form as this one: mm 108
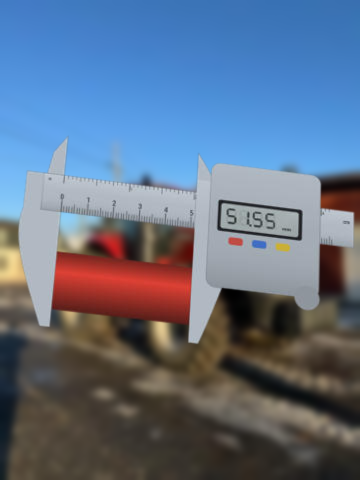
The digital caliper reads mm 51.55
